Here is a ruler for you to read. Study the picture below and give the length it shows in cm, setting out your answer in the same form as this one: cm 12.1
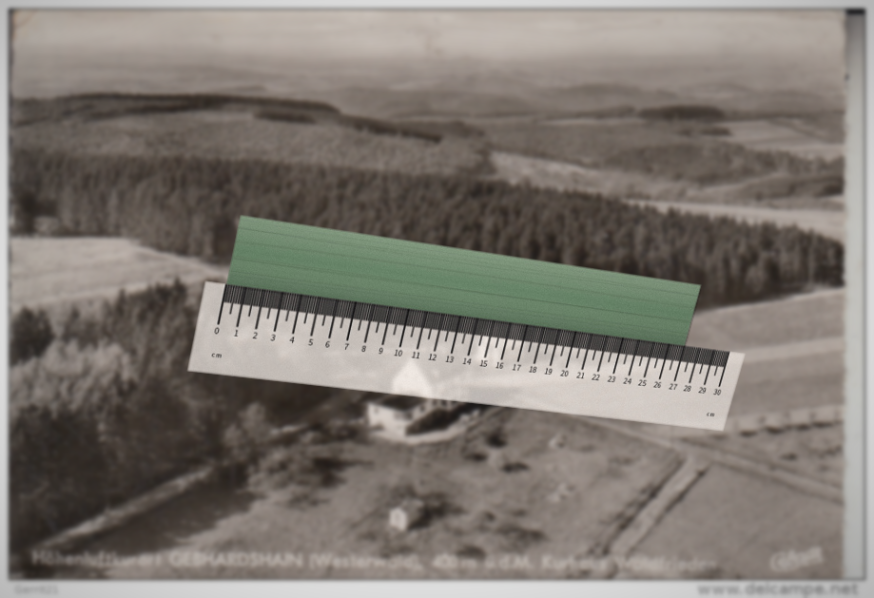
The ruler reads cm 27
